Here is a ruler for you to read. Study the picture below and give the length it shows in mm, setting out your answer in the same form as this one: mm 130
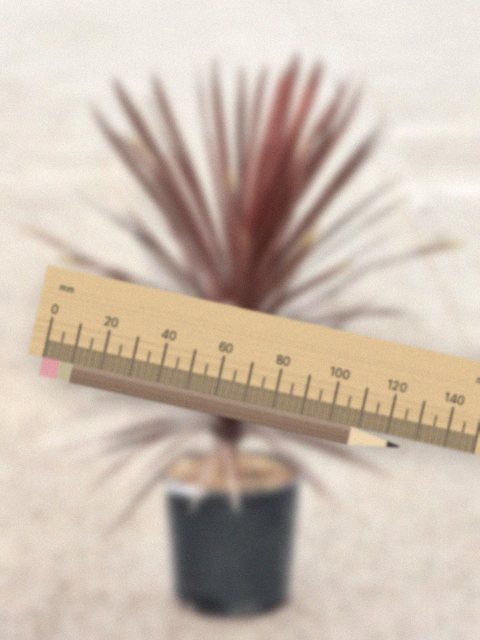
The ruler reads mm 125
